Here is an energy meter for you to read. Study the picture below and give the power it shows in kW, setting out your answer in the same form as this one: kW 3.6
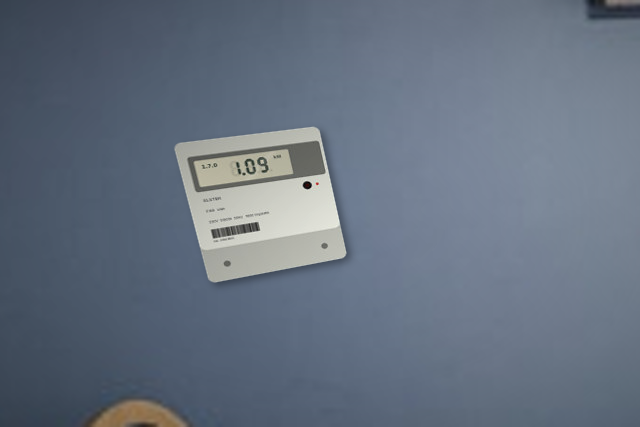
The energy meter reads kW 1.09
